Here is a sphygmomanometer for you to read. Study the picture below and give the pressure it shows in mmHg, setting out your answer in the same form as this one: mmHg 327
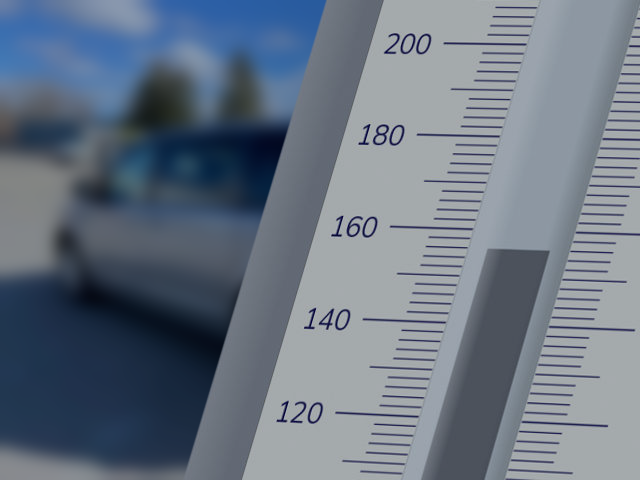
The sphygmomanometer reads mmHg 156
